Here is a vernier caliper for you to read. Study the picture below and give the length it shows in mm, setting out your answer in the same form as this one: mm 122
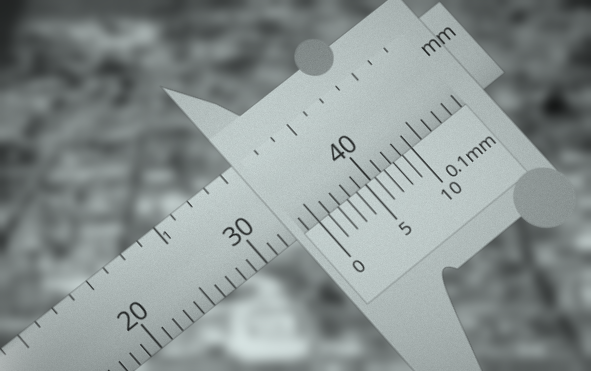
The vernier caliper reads mm 35.0
